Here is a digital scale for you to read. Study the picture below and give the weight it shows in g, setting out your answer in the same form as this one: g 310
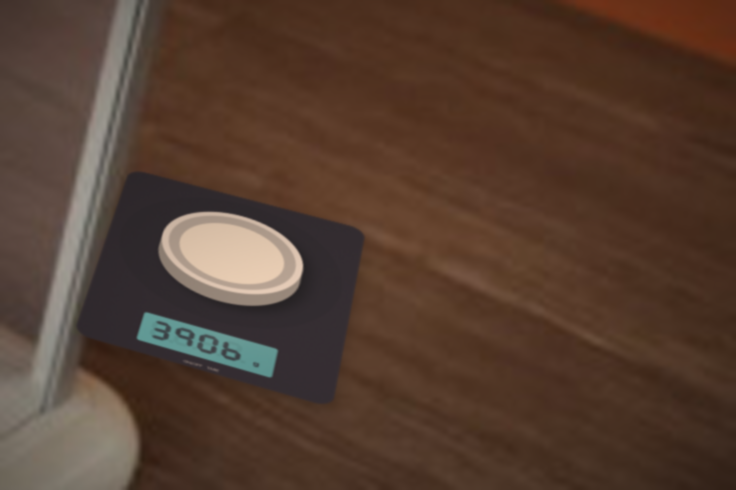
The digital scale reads g 3906
